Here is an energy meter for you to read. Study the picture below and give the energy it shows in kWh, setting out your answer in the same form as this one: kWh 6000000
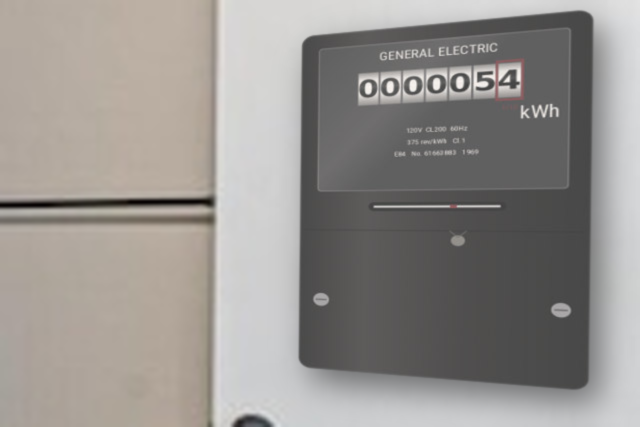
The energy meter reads kWh 5.4
